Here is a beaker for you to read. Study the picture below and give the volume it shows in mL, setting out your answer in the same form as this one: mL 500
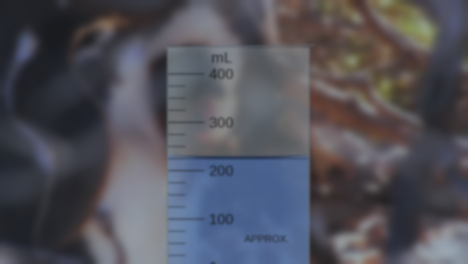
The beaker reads mL 225
